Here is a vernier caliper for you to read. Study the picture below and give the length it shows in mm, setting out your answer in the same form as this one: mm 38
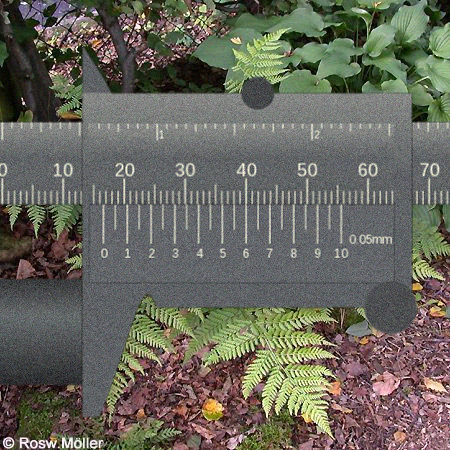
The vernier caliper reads mm 16.6
